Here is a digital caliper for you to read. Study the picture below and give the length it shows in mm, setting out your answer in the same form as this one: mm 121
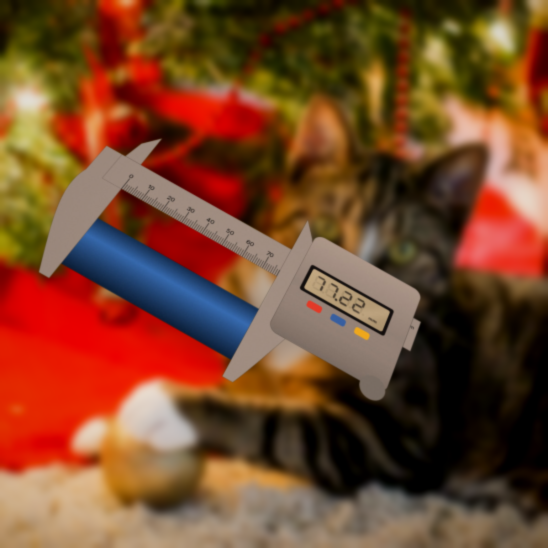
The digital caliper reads mm 77.22
